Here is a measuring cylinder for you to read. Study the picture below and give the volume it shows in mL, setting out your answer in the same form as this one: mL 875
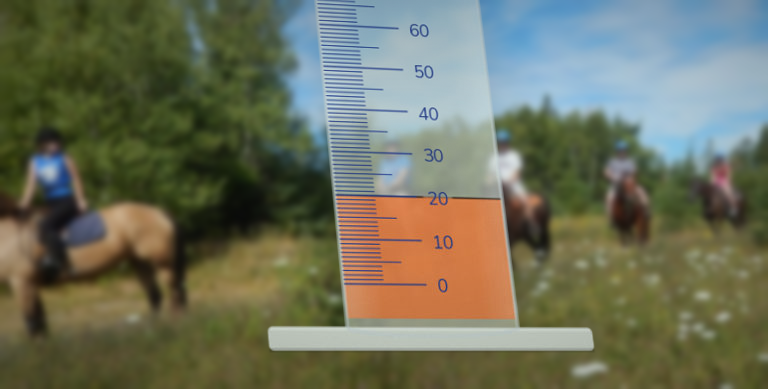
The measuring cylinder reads mL 20
